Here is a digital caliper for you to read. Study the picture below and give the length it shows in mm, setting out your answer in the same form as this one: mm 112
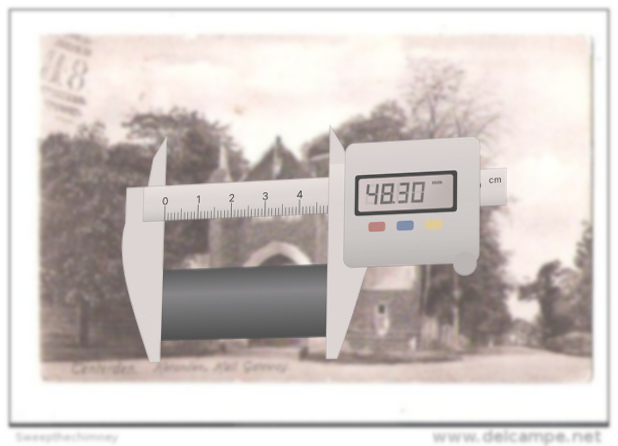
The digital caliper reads mm 48.30
